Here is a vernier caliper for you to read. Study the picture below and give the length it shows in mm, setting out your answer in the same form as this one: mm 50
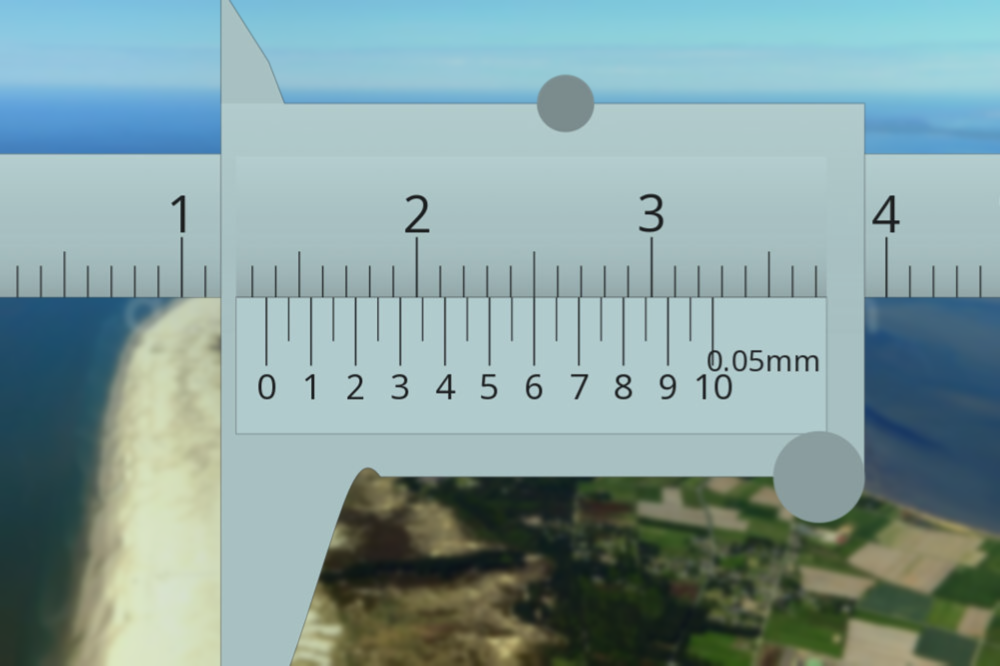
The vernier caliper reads mm 13.6
